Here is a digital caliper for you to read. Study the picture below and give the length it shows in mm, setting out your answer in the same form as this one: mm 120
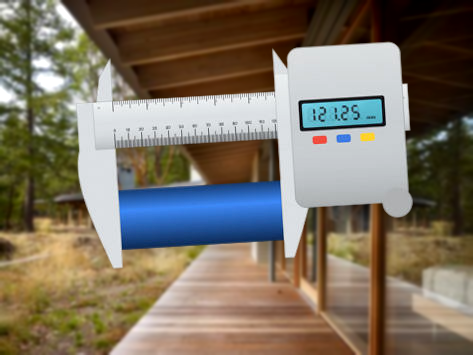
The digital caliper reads mm 121.25
